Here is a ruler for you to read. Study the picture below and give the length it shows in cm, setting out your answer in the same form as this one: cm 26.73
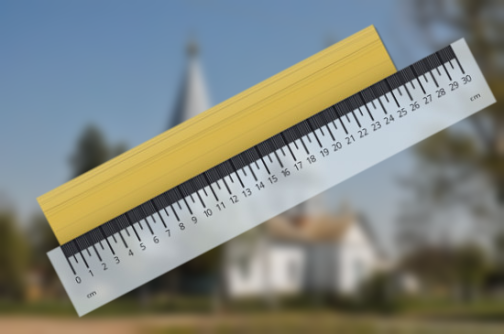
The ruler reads cm 26
